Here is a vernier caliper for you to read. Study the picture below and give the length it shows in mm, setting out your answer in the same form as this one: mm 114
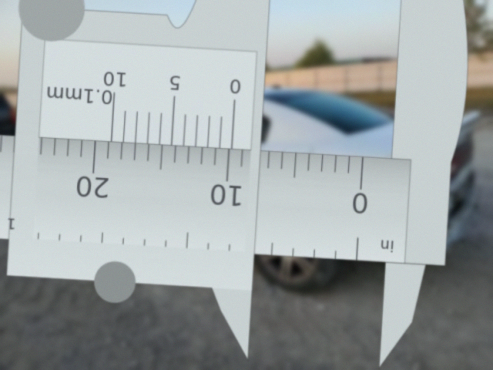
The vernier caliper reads mm 9.8
